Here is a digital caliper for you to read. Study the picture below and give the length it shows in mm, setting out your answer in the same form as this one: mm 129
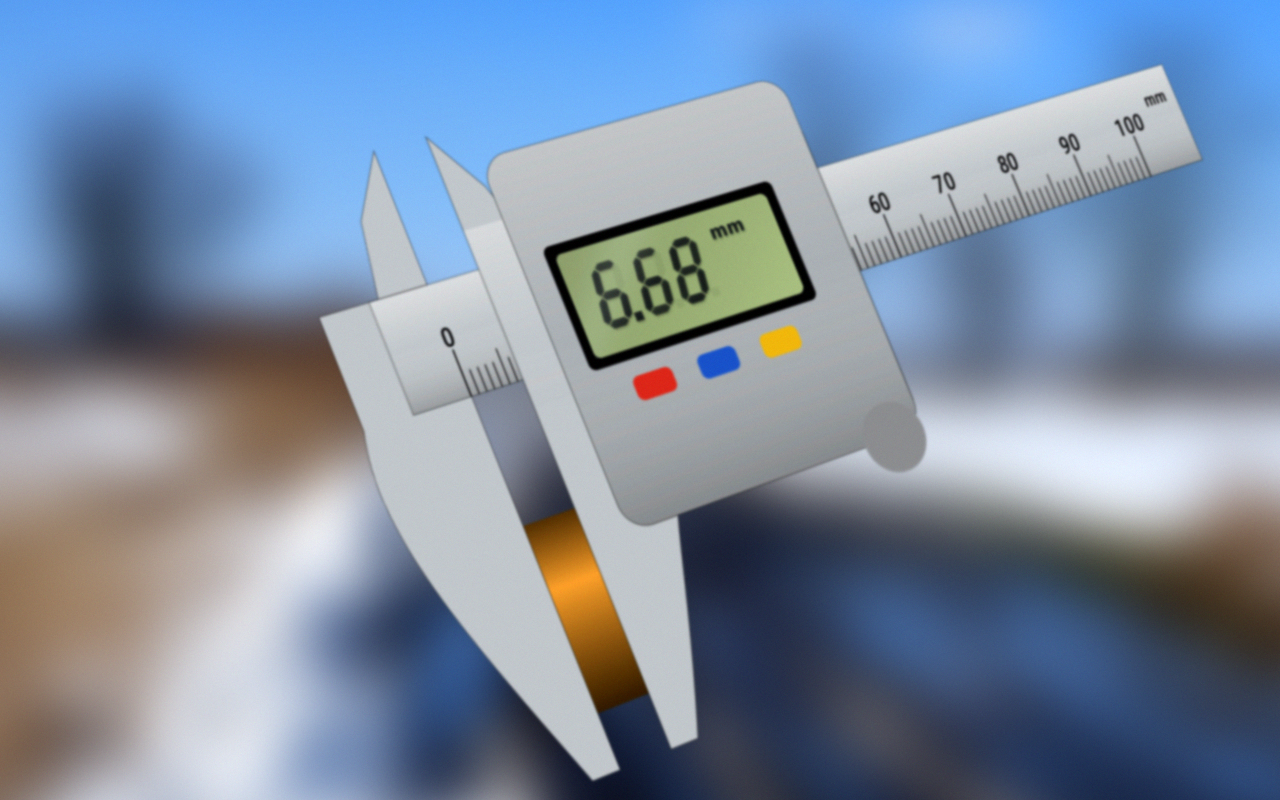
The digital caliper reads mm 6.68
